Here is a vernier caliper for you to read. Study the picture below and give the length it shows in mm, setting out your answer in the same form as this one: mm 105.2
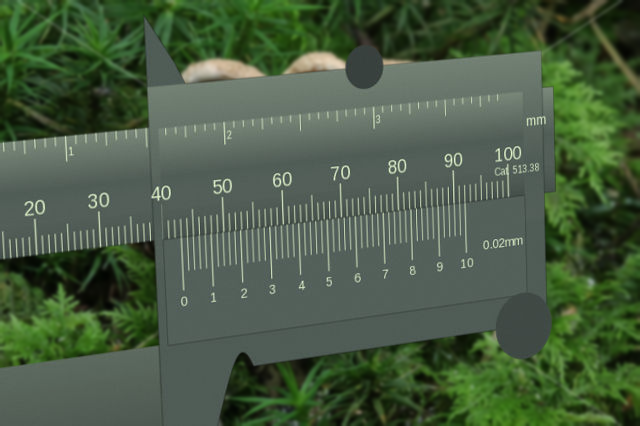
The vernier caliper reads mm 43.0
